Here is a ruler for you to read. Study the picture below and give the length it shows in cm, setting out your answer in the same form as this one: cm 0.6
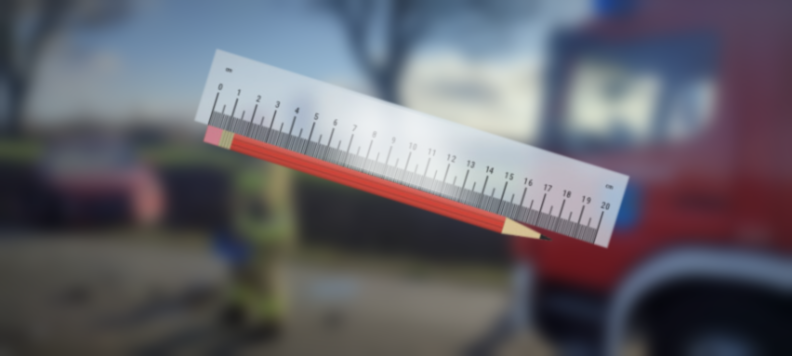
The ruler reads cm 18
